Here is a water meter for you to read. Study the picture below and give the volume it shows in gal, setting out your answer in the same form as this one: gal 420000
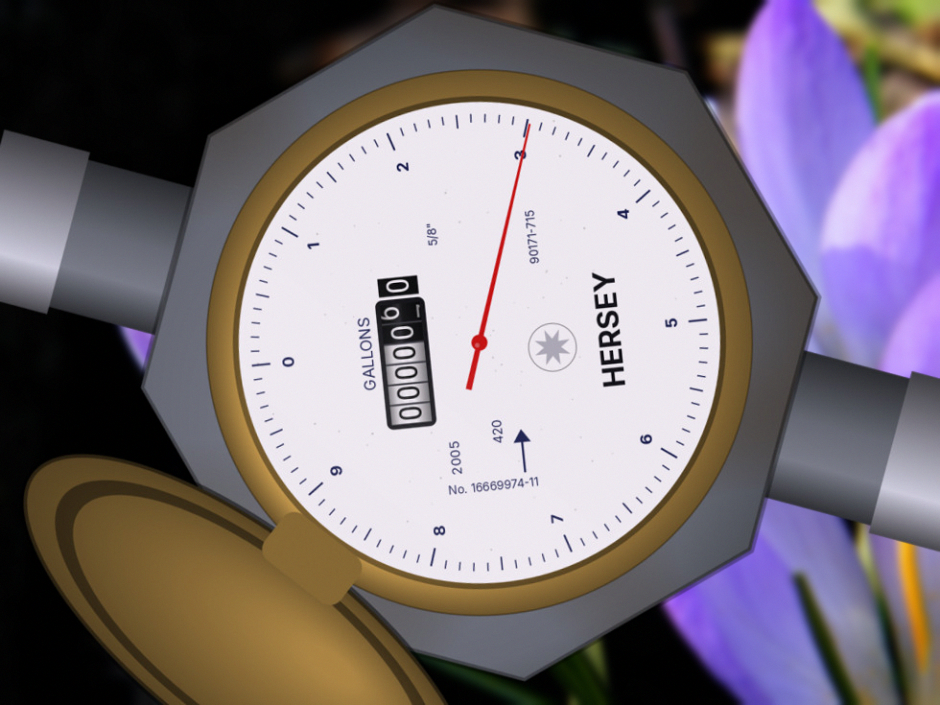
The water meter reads gal 63.0
